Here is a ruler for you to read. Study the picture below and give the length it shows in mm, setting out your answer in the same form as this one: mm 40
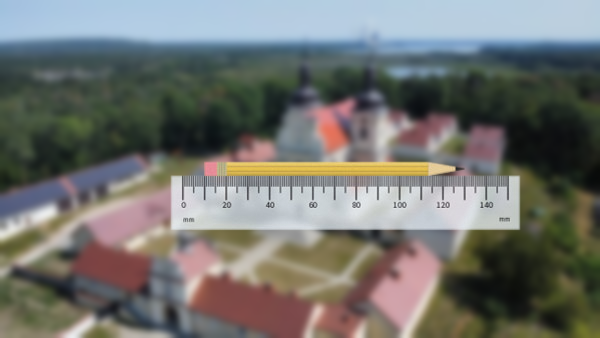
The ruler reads mm 120
